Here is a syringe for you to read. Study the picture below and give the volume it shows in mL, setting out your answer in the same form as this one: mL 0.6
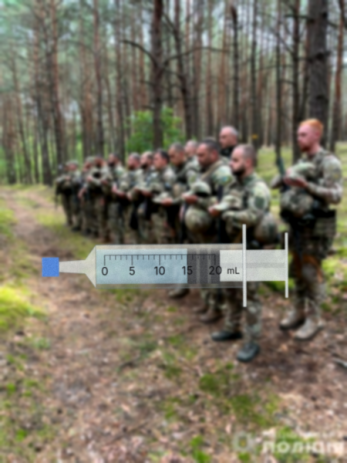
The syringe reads mL 15
